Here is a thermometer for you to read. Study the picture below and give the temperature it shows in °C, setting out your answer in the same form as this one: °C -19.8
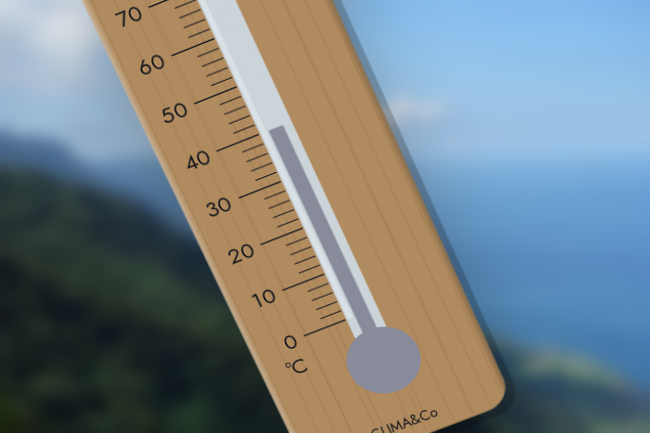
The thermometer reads °C 40
